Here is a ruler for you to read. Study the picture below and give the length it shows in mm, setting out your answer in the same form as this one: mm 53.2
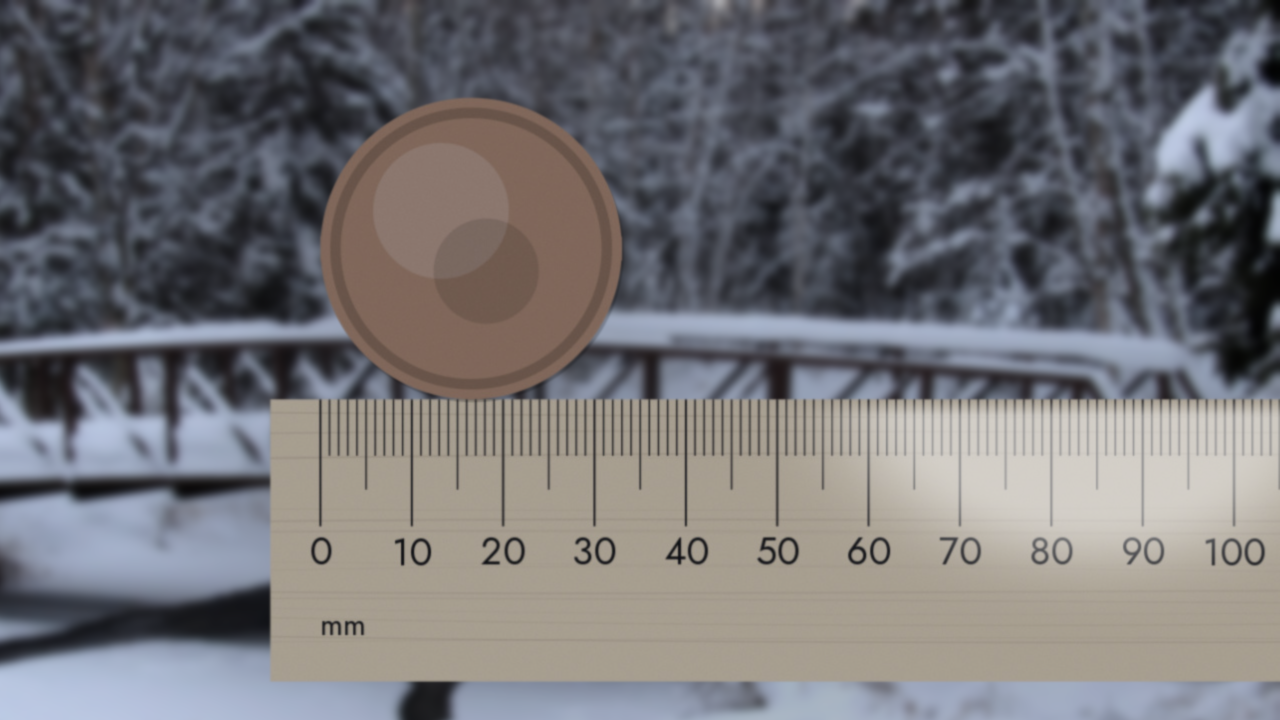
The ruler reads mm 33
